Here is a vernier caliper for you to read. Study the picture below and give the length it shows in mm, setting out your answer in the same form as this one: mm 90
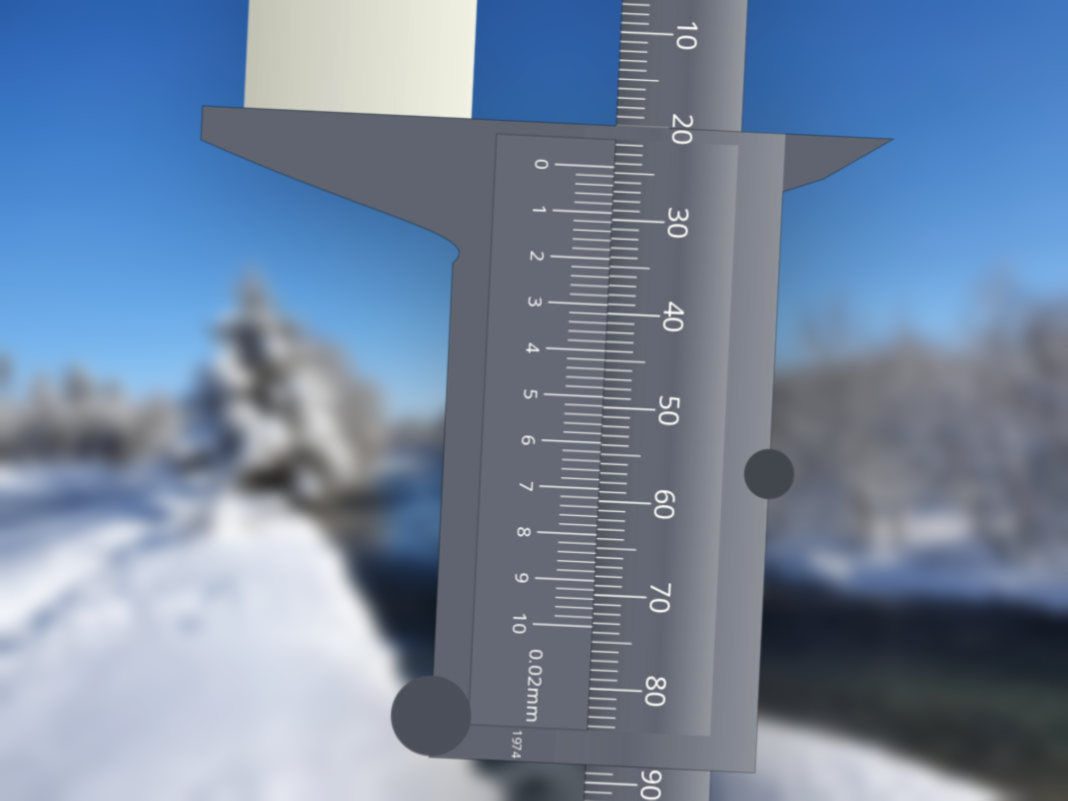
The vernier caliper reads mm 24.4
